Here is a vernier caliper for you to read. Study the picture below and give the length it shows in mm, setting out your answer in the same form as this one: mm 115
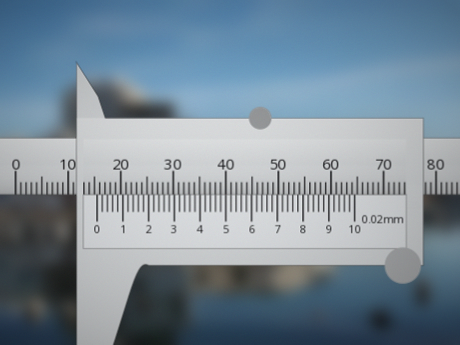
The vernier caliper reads mm 15.5
